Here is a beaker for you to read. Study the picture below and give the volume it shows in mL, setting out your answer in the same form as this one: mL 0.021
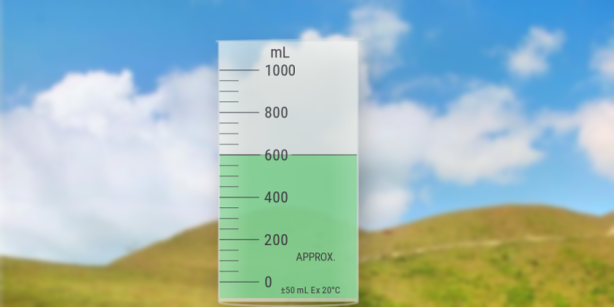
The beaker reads mL 600
